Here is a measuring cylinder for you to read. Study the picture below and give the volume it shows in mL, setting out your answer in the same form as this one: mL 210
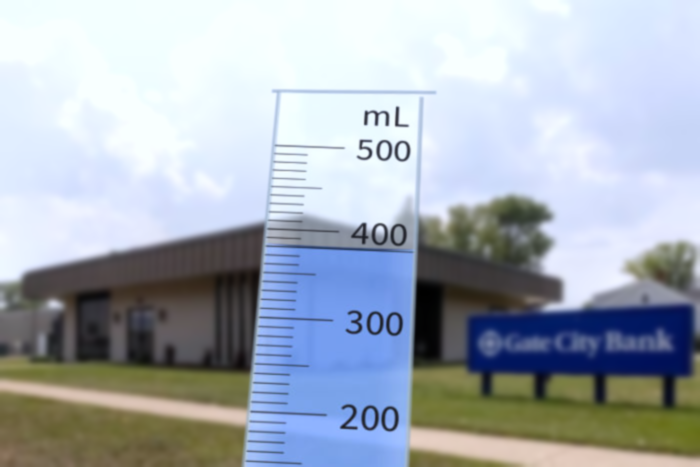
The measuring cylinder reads mL 380
